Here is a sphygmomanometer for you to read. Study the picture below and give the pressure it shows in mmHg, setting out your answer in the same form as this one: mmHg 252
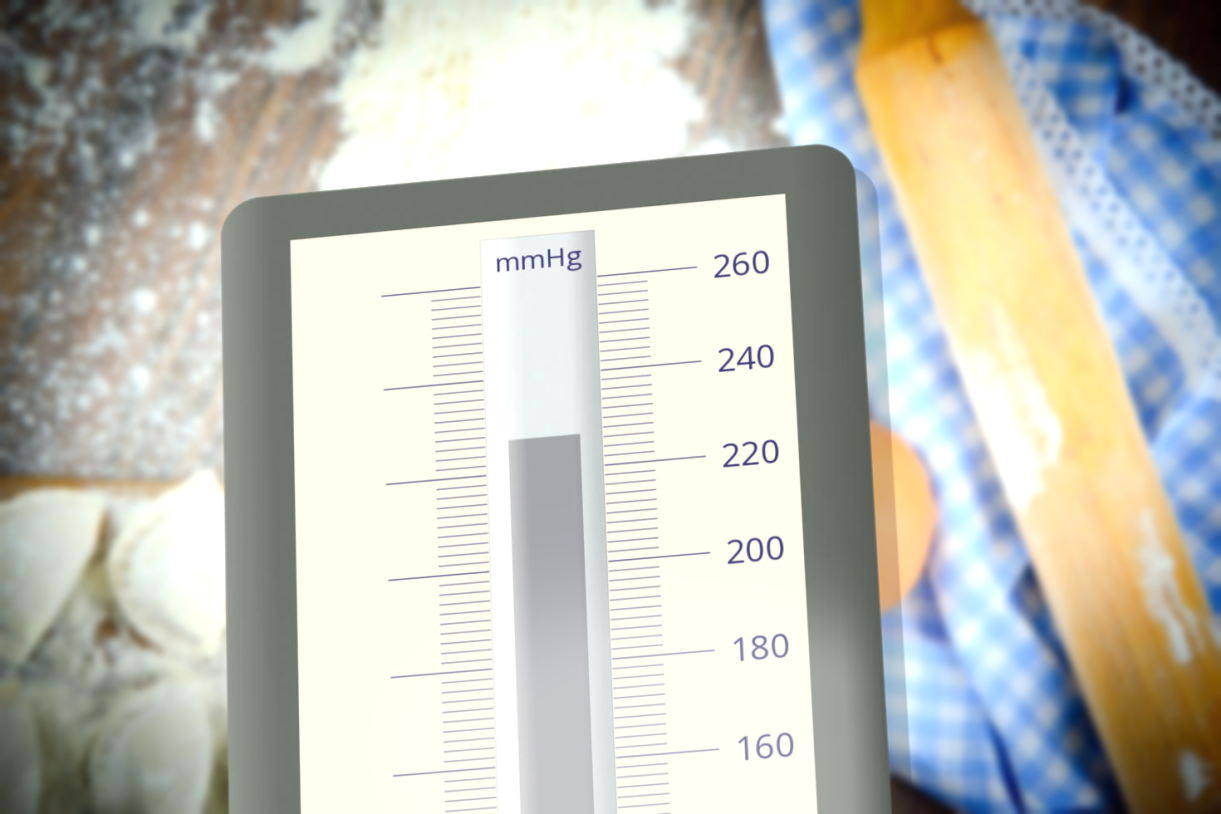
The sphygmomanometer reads mmHg 227
